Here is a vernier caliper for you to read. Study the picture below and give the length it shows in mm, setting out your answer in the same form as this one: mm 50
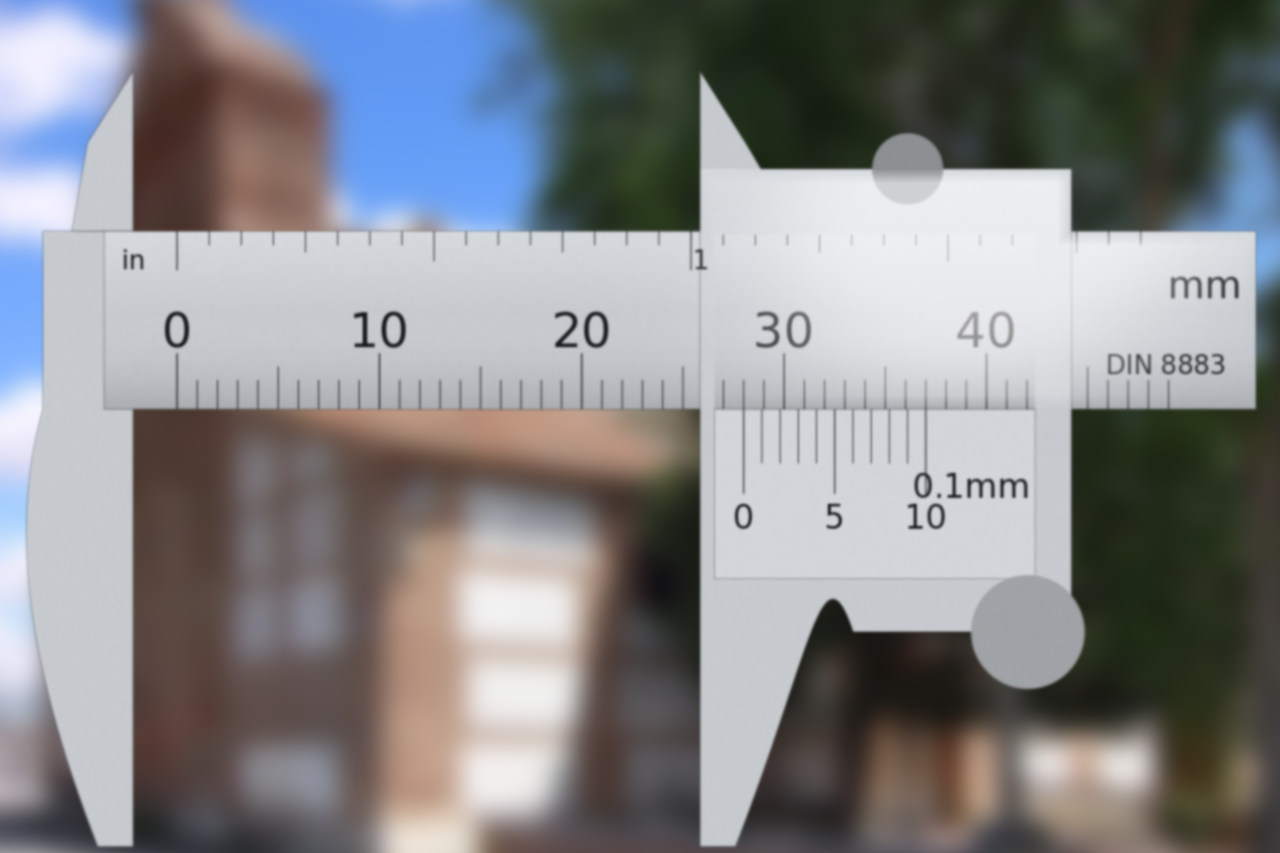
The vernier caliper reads mm 28.0
